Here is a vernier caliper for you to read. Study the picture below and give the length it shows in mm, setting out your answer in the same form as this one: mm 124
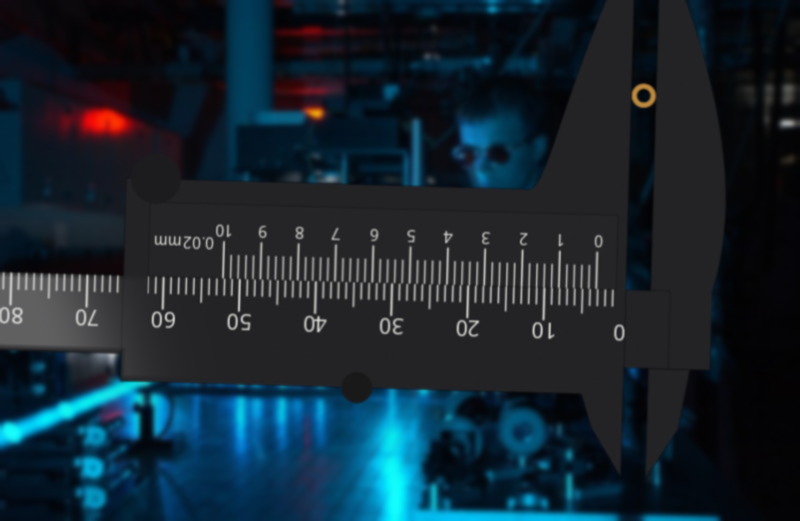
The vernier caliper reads mm 3.2
